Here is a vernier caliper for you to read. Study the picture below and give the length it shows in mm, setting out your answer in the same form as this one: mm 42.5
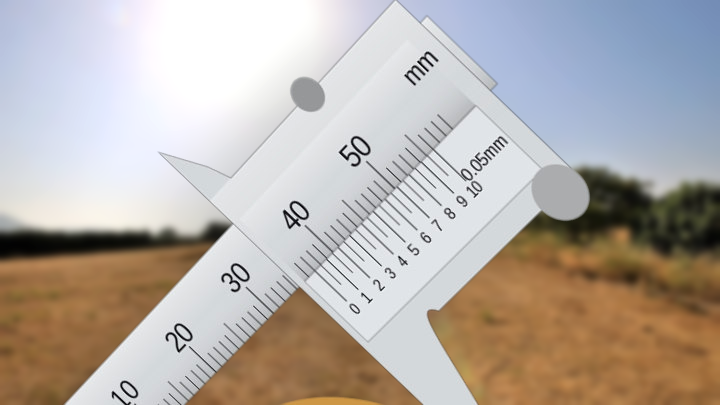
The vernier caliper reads mm 37.0
